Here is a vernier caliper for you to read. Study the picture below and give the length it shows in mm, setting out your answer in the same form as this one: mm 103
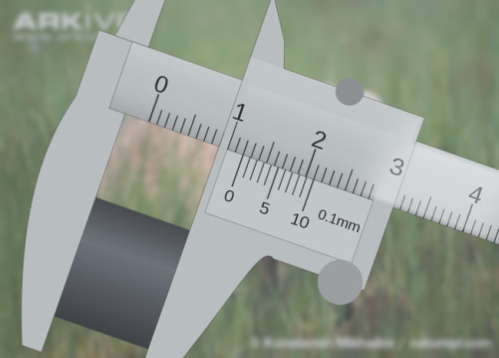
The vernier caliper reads mm 12.0
